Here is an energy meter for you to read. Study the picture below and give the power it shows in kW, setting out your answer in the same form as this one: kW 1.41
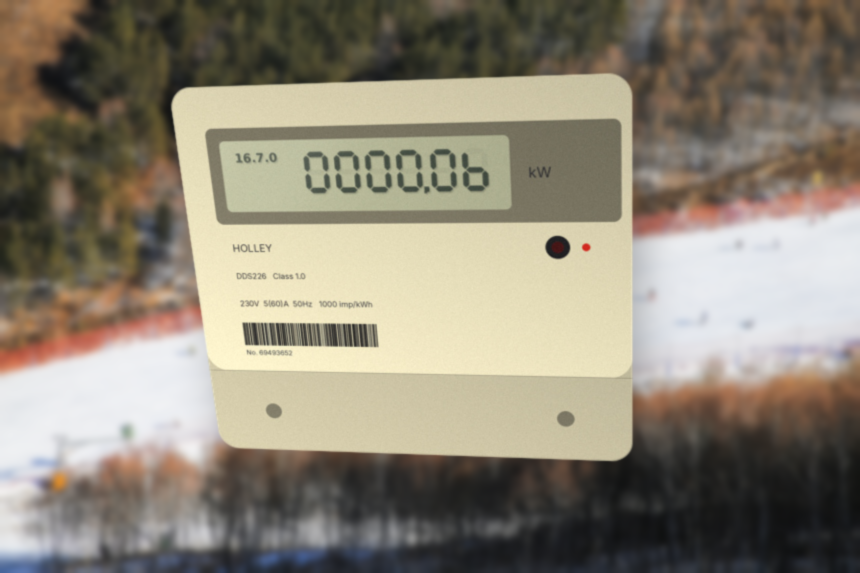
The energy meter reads kW 0.06
